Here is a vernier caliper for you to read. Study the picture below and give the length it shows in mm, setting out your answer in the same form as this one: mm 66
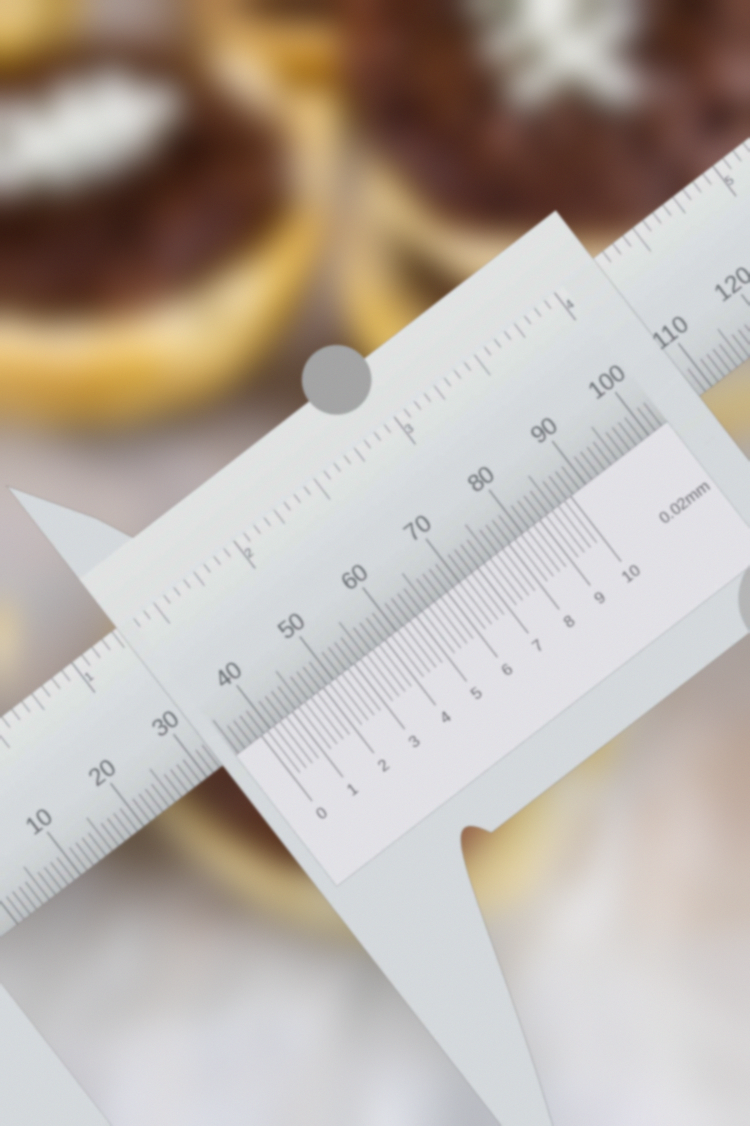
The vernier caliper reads mm 38.6
